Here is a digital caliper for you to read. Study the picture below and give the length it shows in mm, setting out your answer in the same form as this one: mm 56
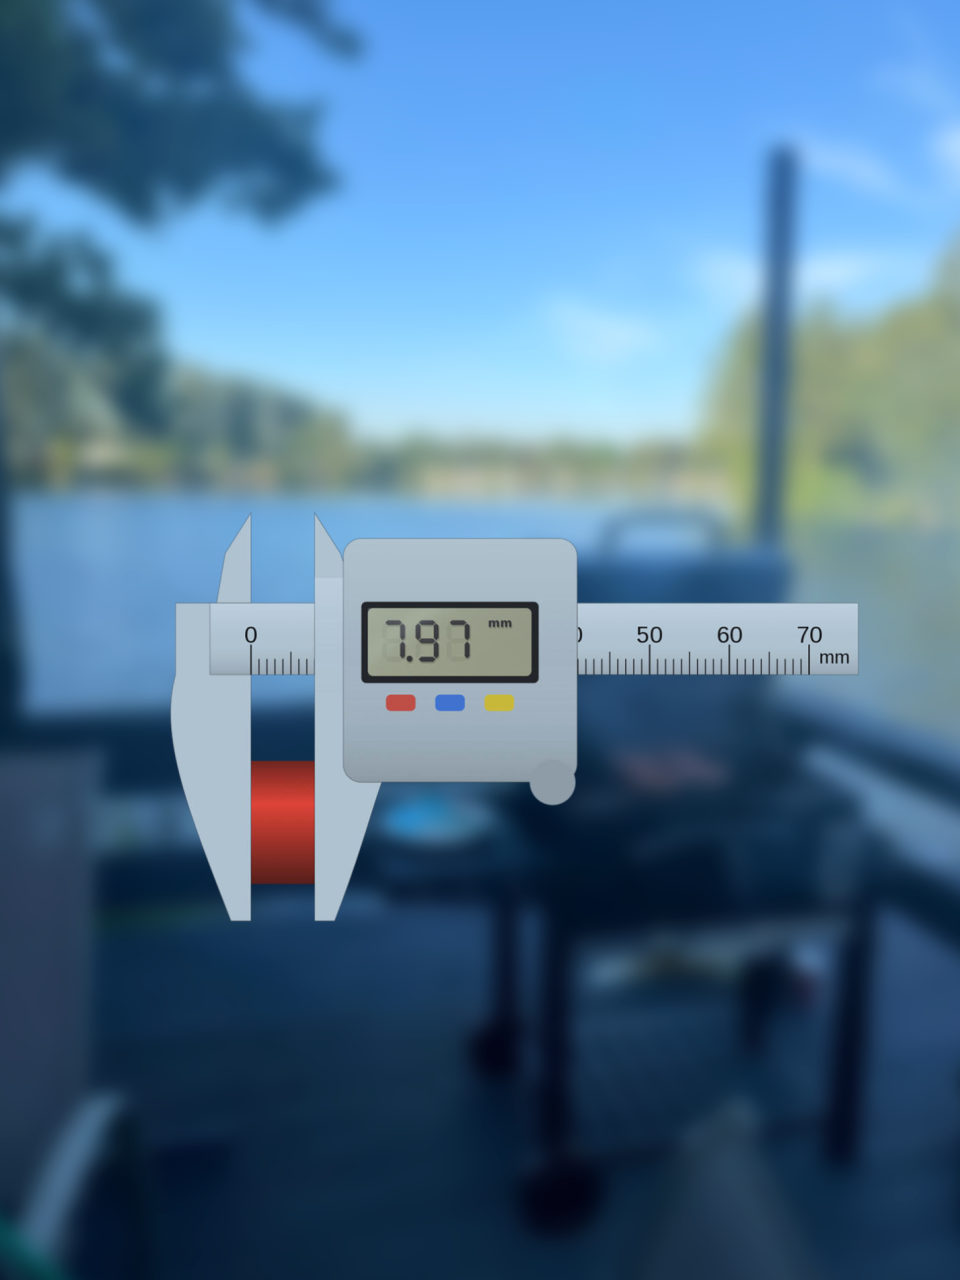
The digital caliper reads mm 7.97
